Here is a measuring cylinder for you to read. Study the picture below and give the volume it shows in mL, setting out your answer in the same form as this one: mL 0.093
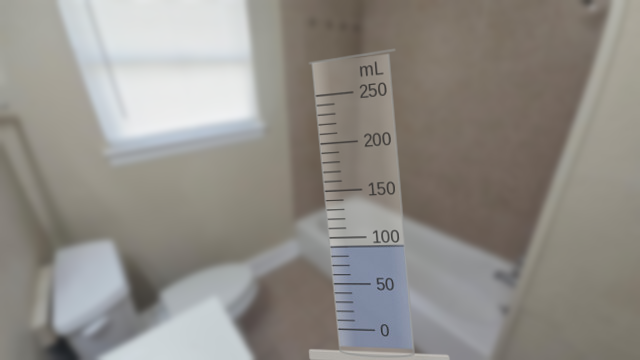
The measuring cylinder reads mL 90
